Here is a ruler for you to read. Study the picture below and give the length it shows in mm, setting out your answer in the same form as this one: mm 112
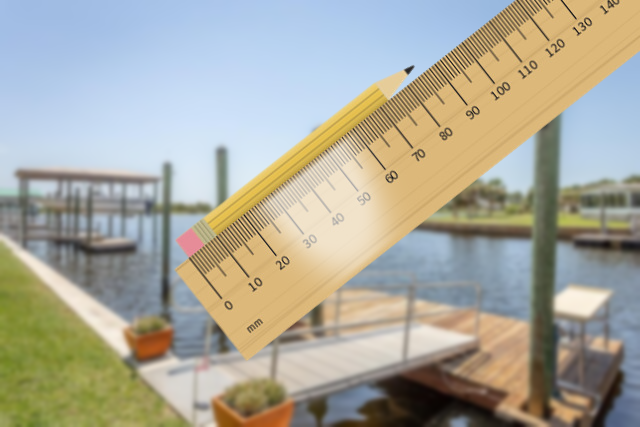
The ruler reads mm 85
